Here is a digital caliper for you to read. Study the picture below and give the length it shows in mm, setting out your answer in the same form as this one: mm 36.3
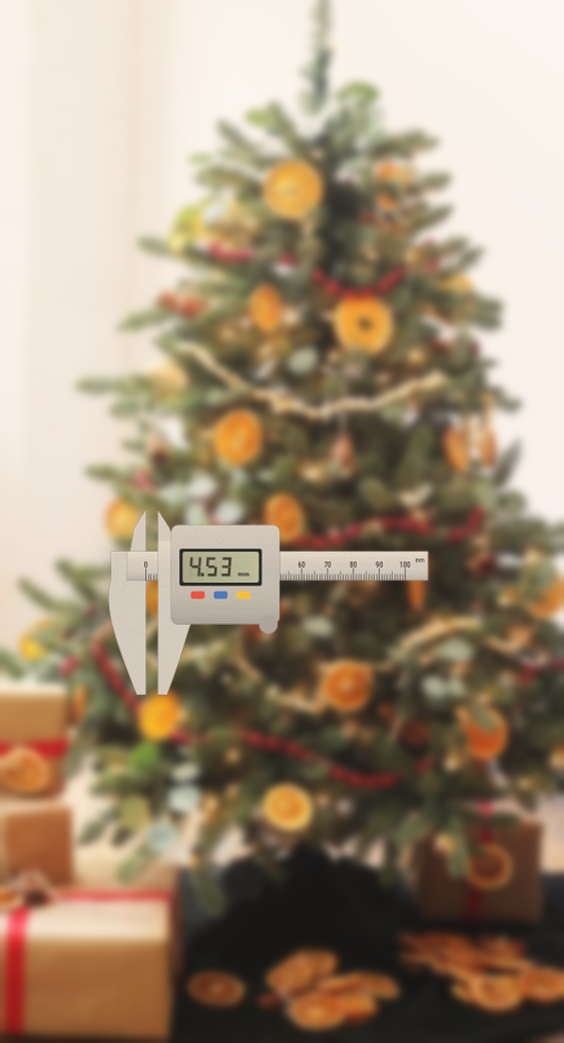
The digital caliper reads mm 4.53
